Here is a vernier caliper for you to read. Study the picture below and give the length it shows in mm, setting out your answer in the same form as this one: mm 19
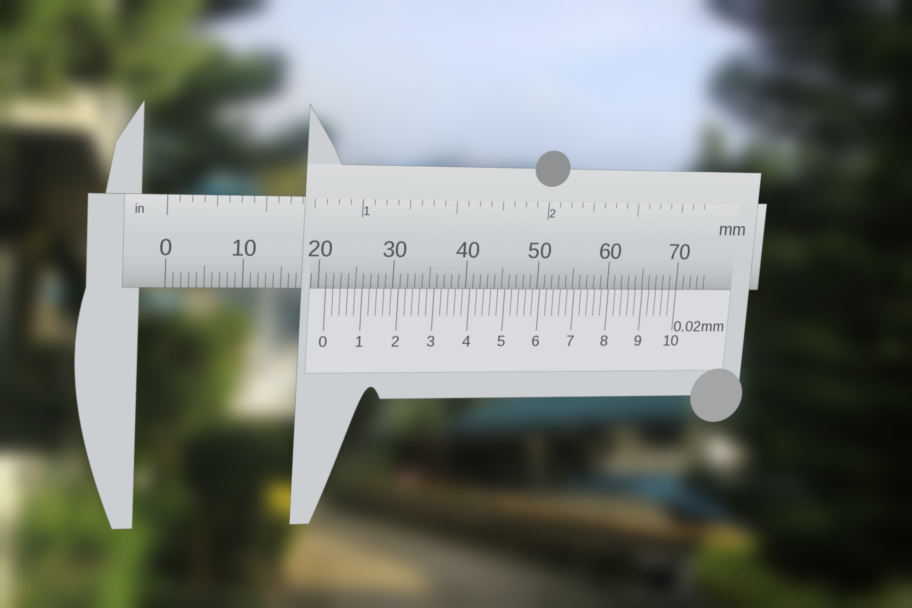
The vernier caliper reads mm 21.0
